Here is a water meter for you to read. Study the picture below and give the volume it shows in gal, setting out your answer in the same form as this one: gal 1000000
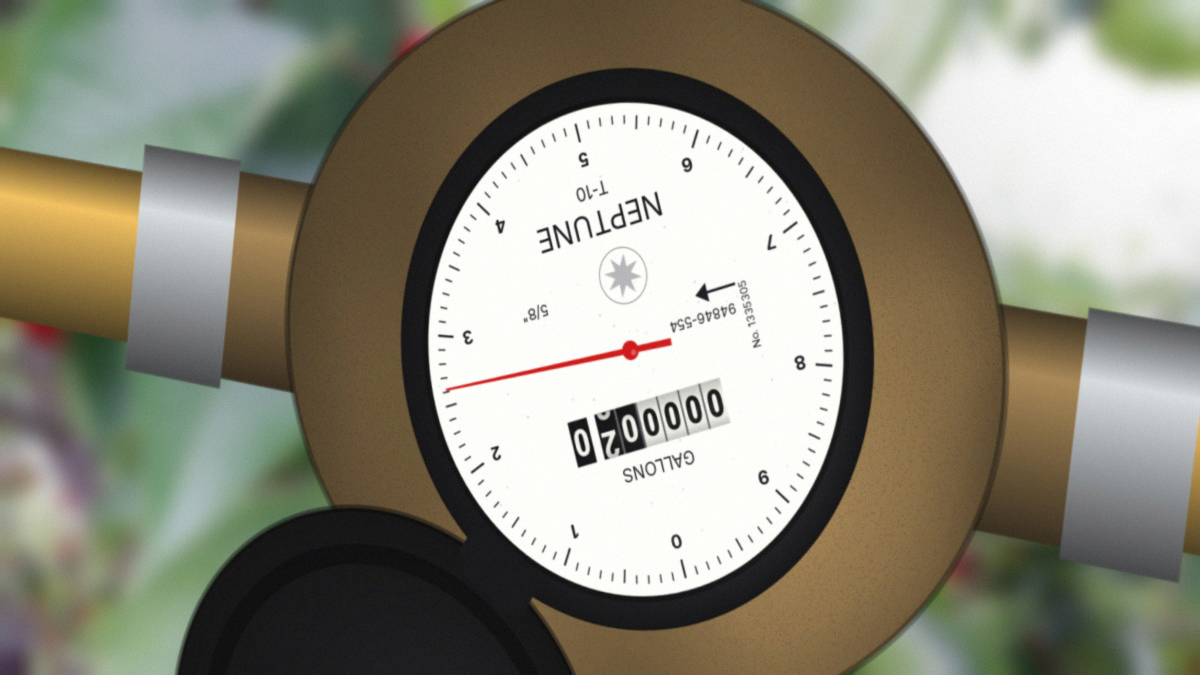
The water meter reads gal 22.6
